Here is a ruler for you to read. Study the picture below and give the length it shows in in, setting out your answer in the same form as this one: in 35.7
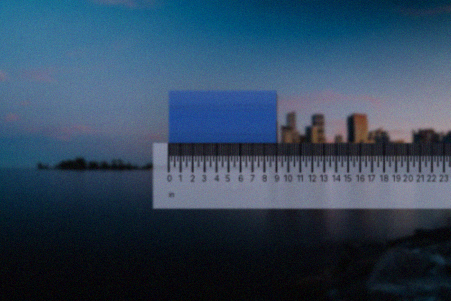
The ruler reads in 9
